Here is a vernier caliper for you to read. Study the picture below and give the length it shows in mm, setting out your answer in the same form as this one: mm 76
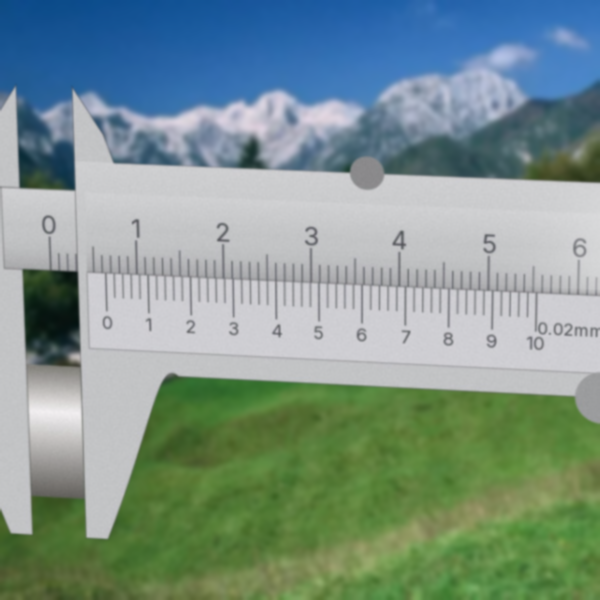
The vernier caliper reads mm 6.4
